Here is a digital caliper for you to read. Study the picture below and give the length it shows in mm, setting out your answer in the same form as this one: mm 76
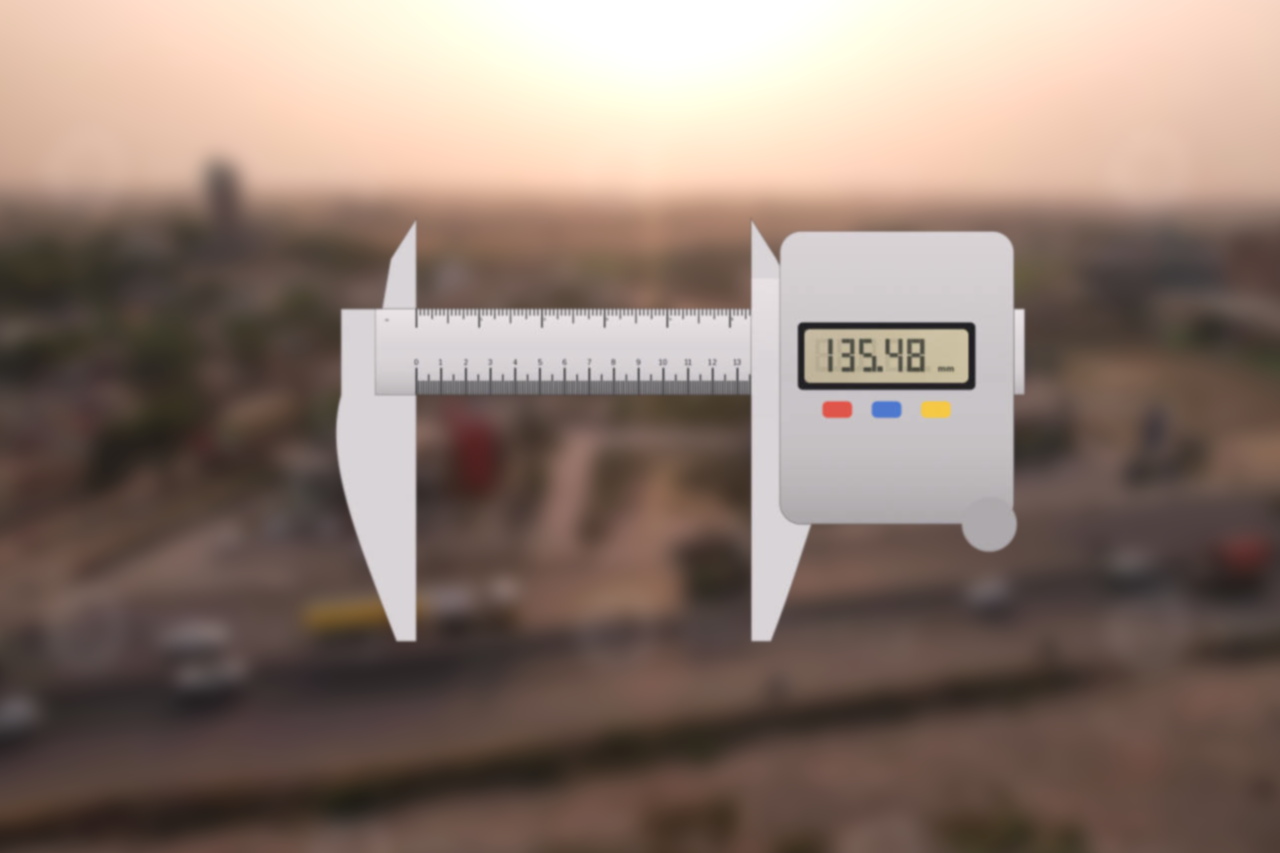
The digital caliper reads mm 135.48
